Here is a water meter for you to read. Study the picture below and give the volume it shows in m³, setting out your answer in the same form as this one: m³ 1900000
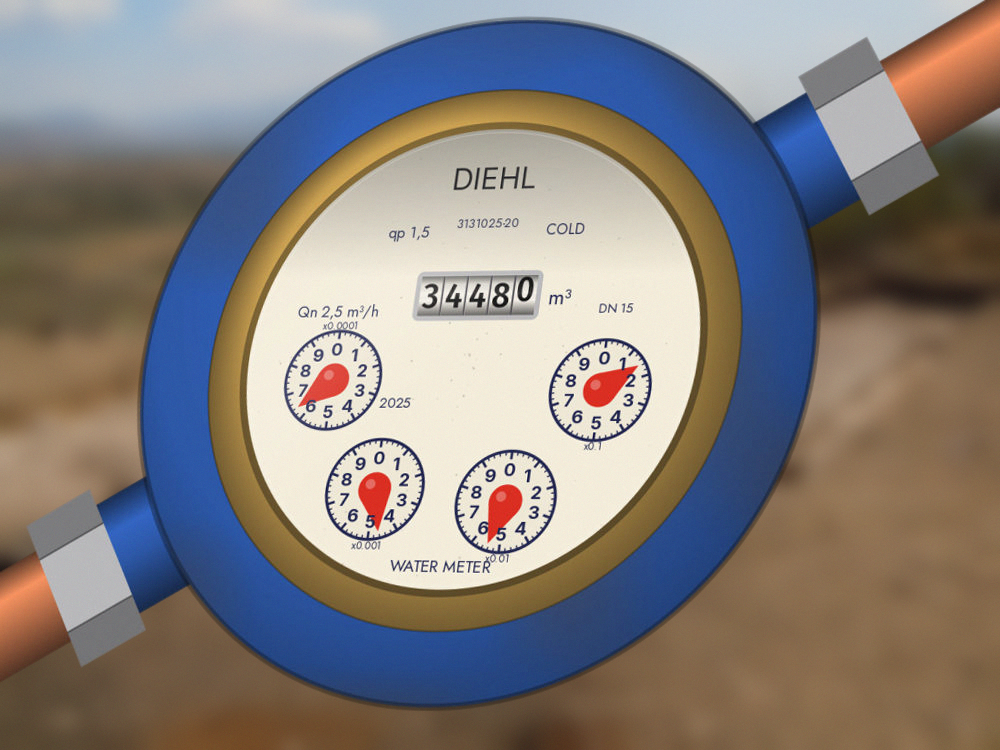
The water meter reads m³ 34480.1546
